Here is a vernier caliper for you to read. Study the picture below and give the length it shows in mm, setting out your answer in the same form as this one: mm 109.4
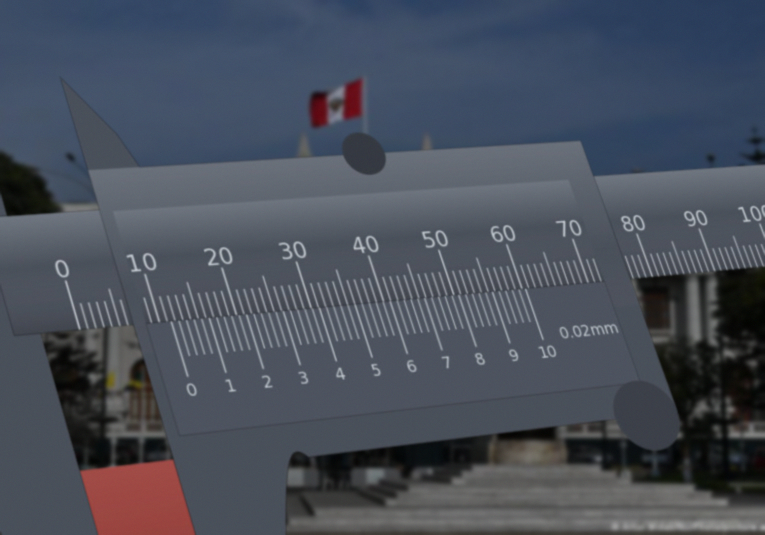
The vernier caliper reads mm 11.5
